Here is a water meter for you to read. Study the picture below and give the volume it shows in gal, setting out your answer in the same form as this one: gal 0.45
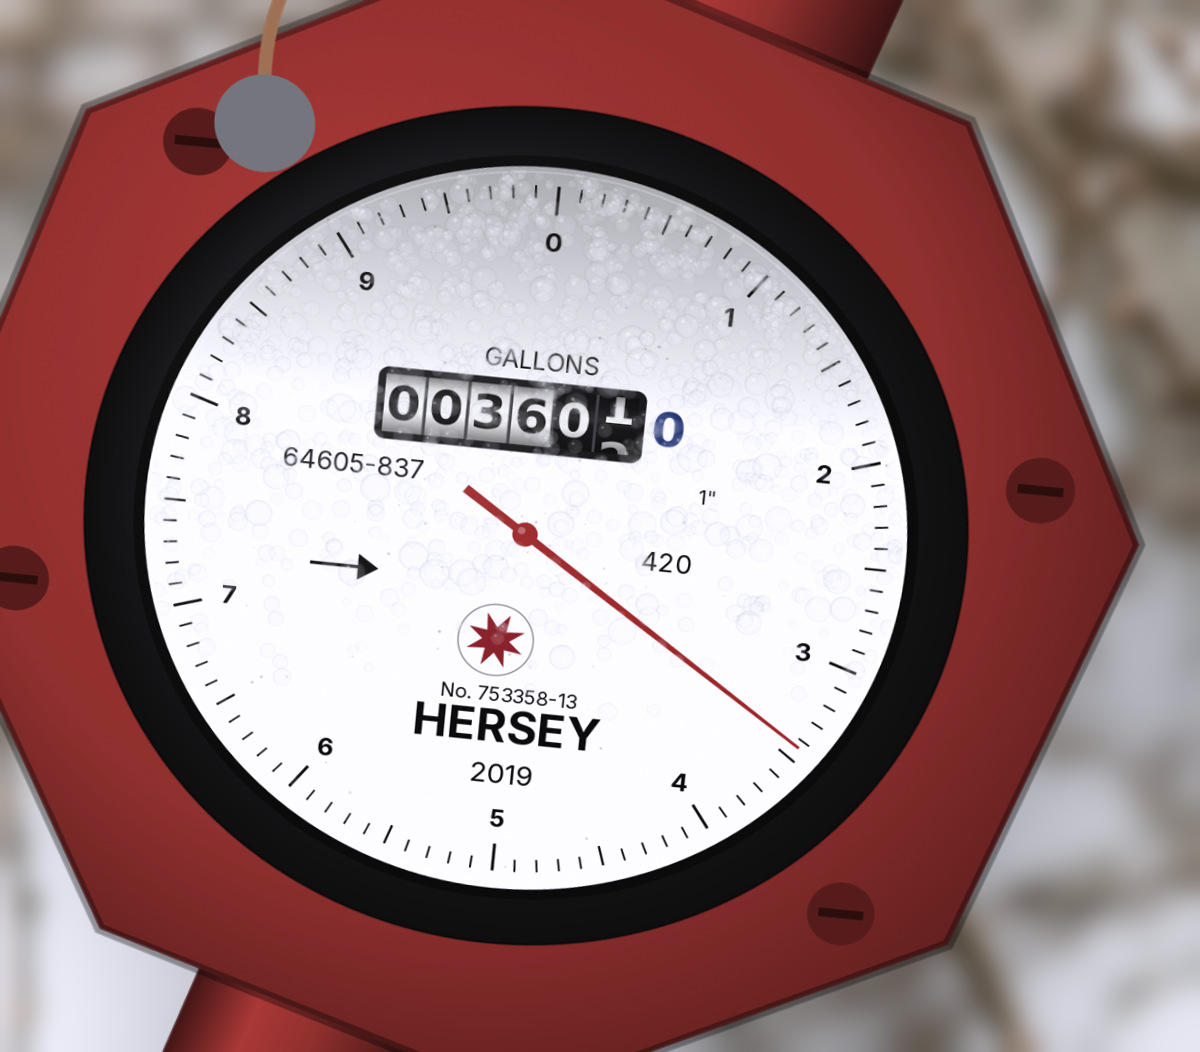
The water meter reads gal 36013.4
